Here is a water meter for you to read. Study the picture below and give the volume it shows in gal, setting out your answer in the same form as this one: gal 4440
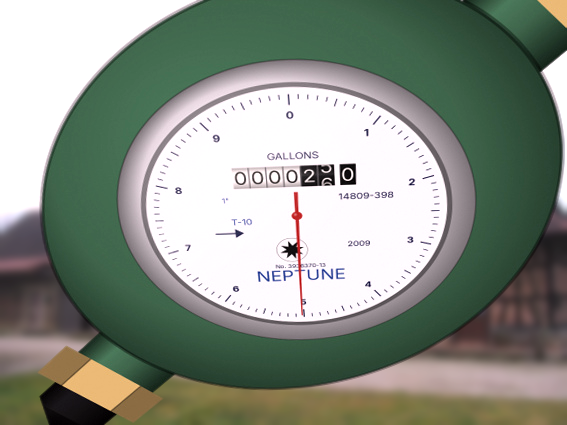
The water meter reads gal 255.0
